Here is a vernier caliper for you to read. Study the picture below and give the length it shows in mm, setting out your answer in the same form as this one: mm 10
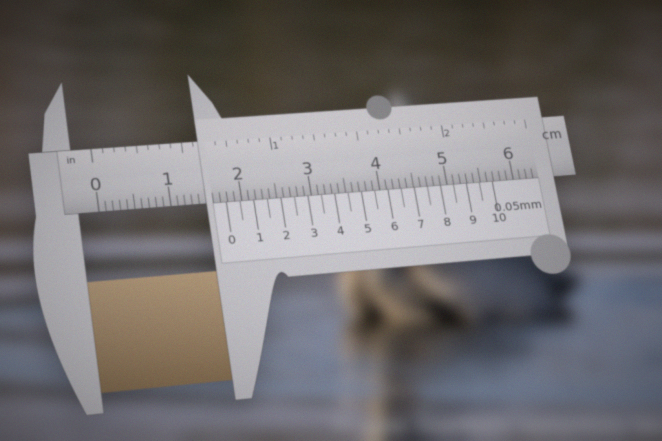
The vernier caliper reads mm 17.8
